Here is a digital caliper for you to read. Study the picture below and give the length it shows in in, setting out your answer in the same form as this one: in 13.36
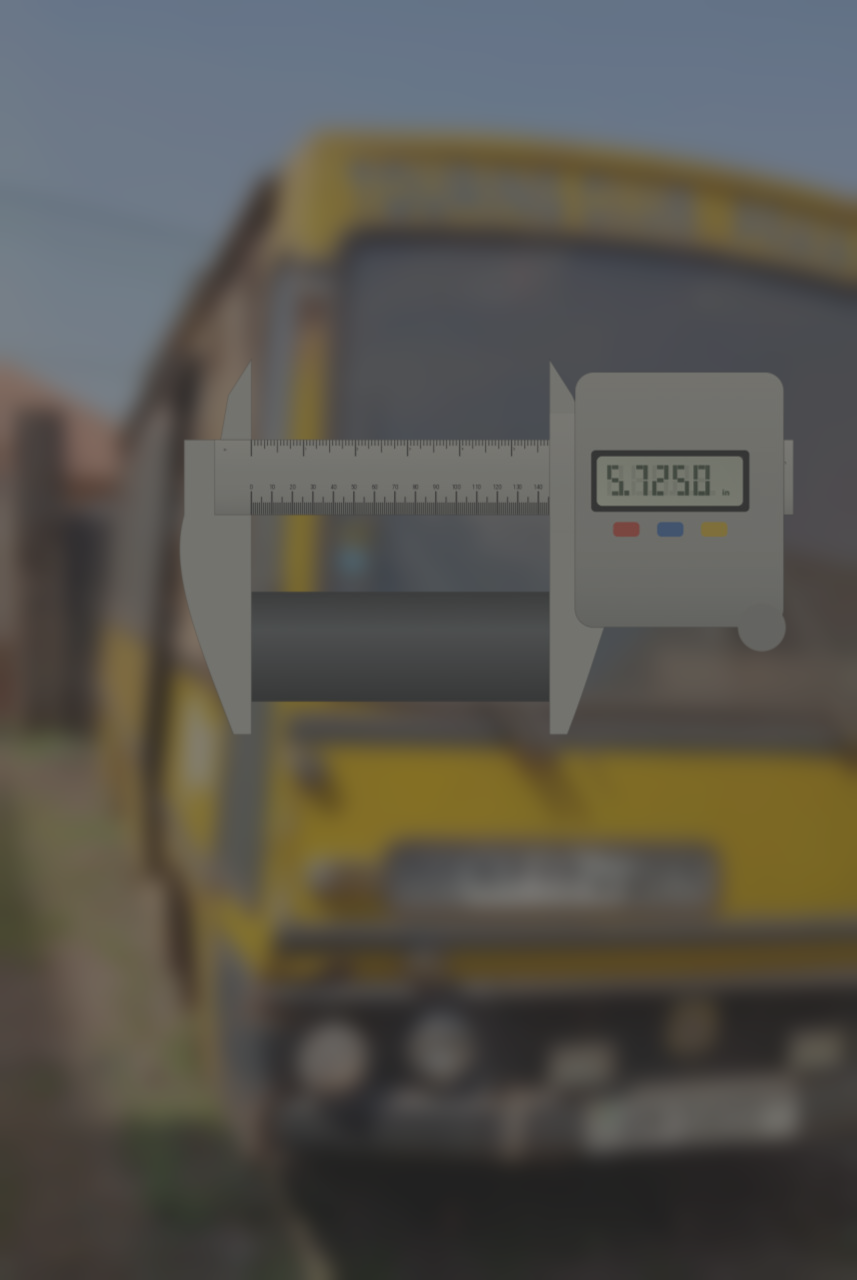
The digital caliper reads in 5.7250
